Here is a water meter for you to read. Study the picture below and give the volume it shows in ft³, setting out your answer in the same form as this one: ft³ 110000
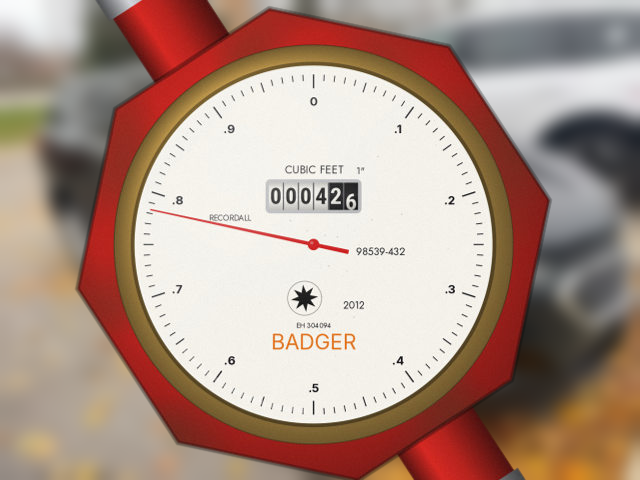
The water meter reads ft³ 425.78
